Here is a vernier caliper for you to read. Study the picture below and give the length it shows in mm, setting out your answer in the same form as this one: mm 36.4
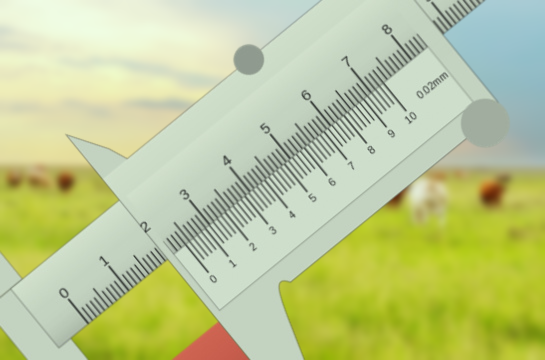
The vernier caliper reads mm 24.0
